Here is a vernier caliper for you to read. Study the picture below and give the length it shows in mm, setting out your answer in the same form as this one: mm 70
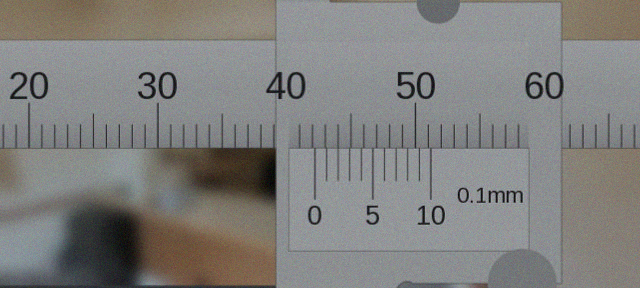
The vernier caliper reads mm 42.2
